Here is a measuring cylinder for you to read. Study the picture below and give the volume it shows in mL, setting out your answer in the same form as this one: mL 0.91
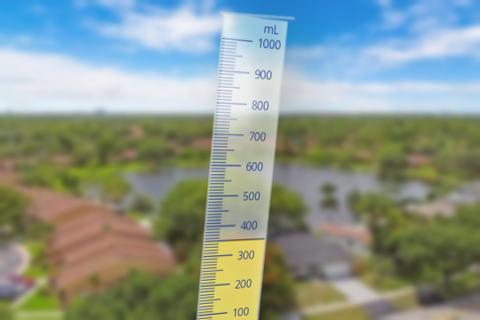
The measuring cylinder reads mL 350
